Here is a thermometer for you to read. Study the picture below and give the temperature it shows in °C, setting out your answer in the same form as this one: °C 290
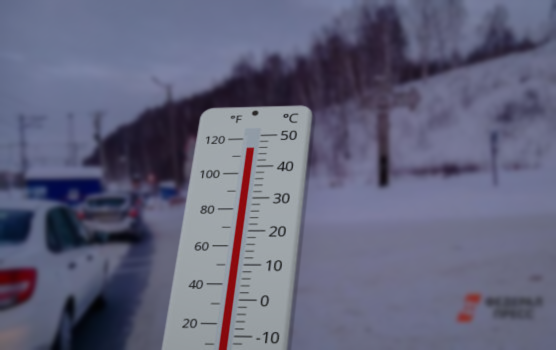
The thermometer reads °C 46
